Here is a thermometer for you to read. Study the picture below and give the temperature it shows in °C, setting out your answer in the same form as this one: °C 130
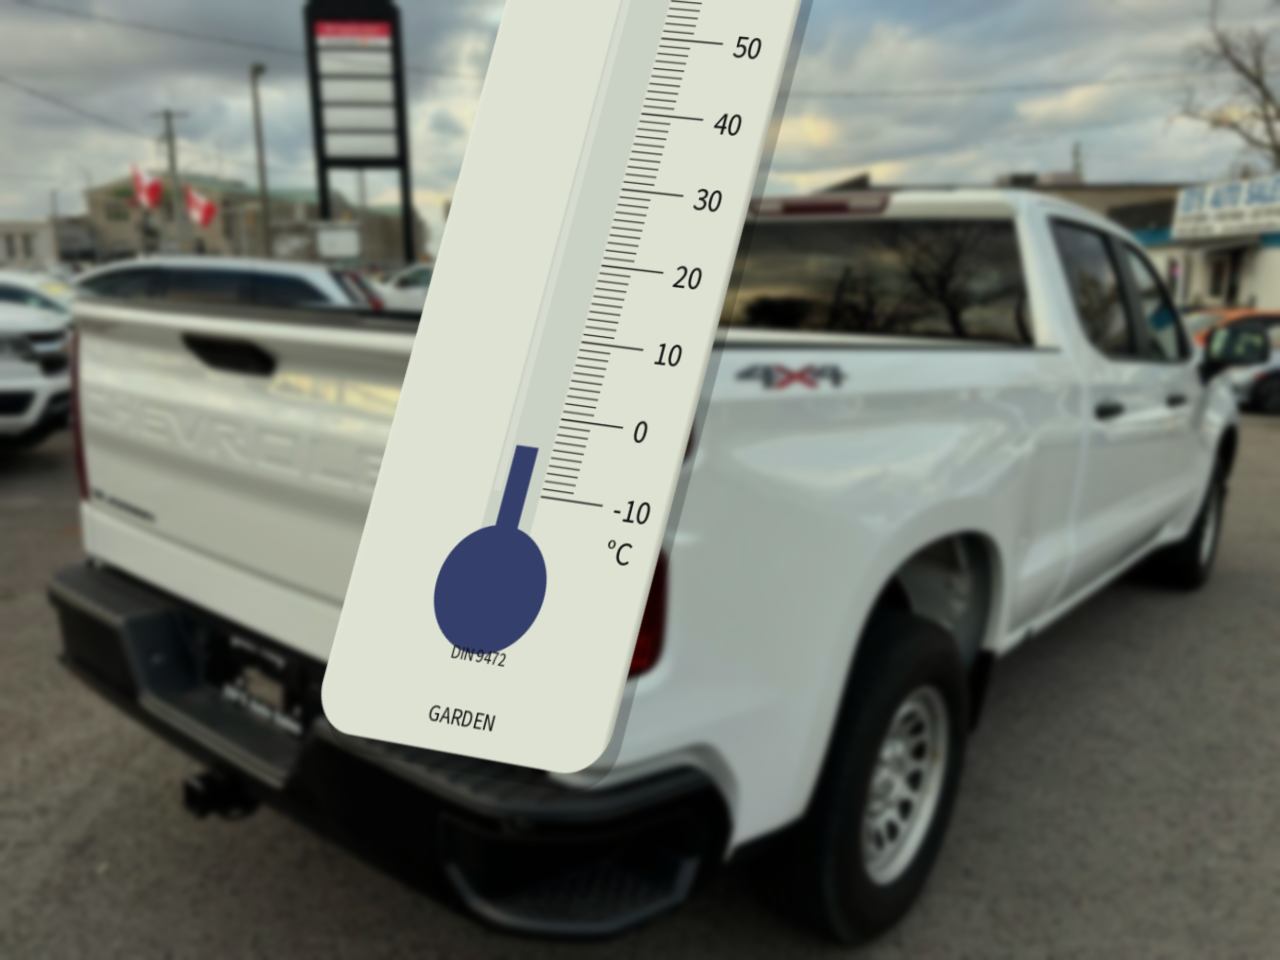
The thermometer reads °C -4
